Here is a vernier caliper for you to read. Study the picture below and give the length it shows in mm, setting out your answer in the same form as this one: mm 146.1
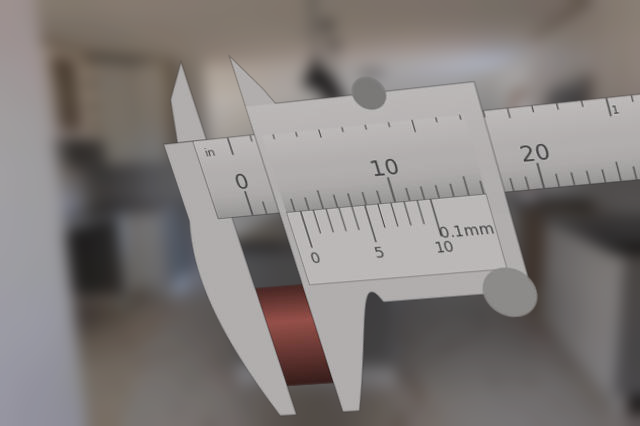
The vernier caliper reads mm 3.4
